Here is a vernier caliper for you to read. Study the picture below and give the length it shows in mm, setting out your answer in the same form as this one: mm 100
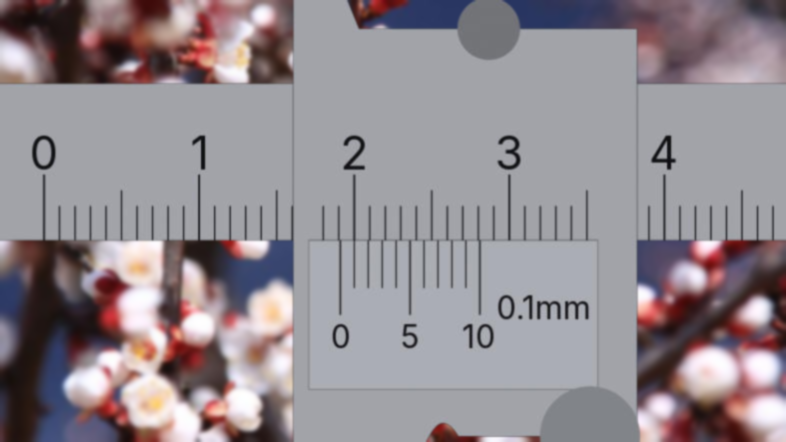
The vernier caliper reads mm 19.1
